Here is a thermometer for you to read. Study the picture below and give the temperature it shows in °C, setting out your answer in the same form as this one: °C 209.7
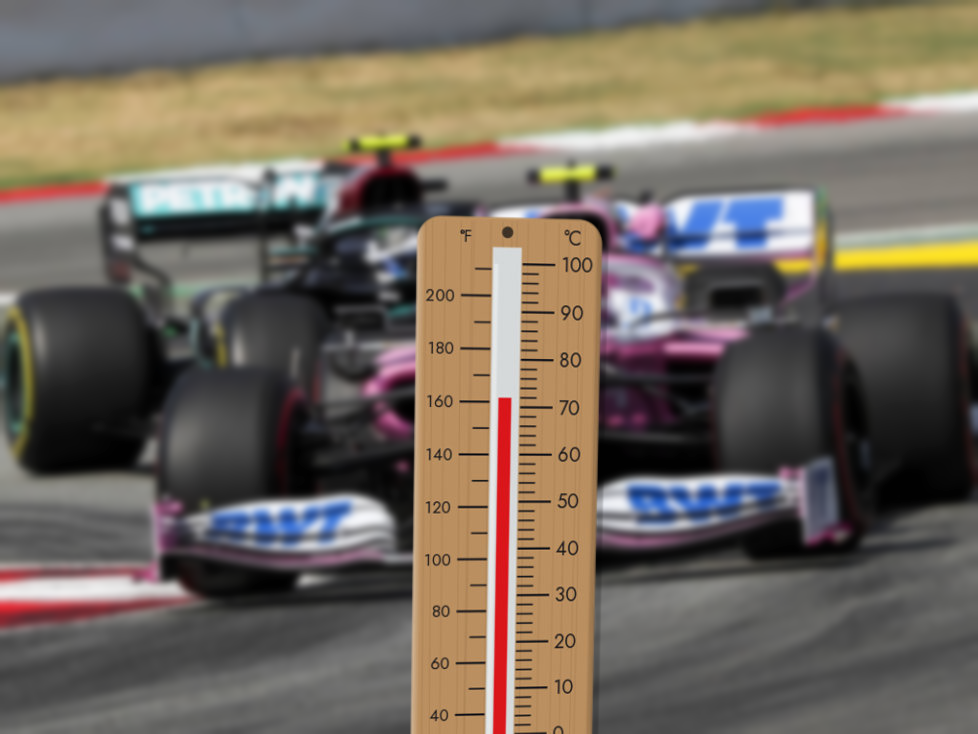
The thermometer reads °C 72
